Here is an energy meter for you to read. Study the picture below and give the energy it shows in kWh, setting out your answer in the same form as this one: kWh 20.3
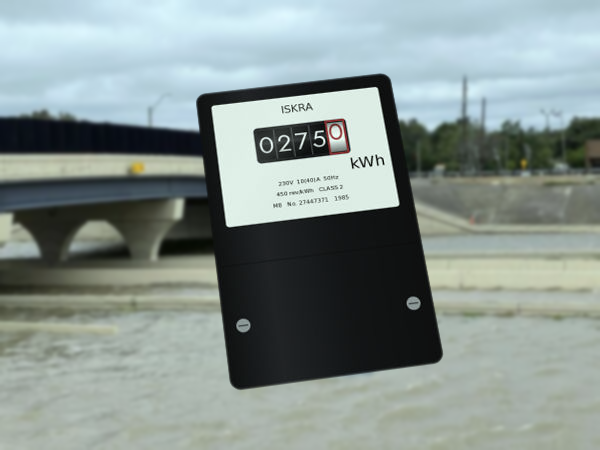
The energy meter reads kWh 275.0
